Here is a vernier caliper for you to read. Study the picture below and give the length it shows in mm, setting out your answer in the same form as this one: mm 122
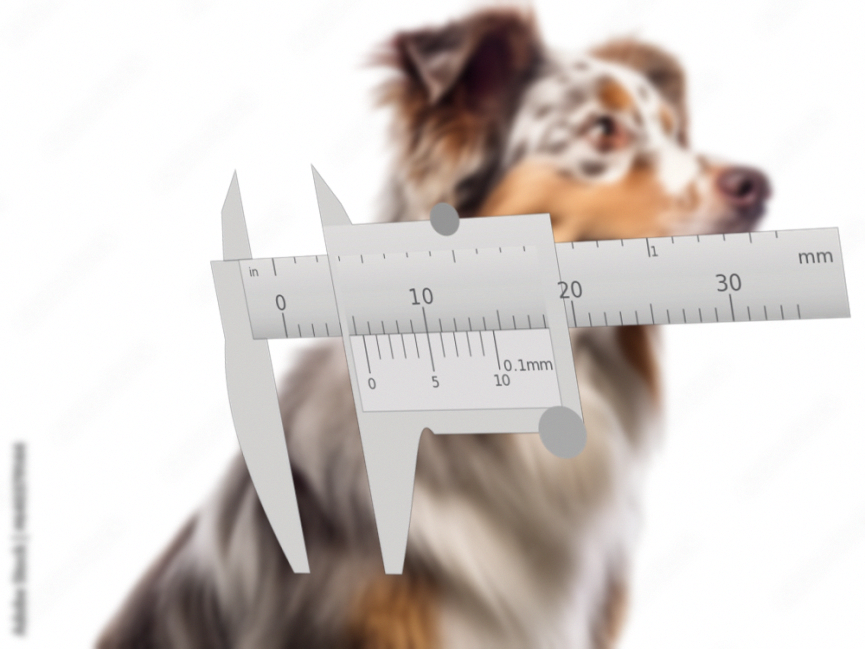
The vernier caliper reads mm 5.5
